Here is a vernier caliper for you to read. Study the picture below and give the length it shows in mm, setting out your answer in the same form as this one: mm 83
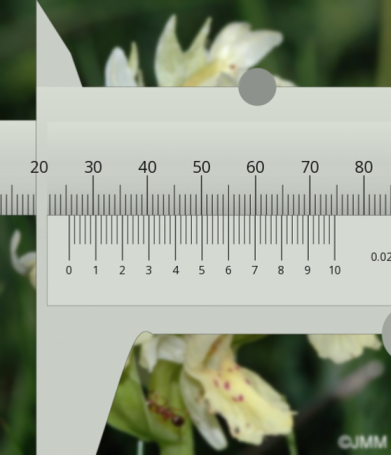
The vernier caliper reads mm 25.6
